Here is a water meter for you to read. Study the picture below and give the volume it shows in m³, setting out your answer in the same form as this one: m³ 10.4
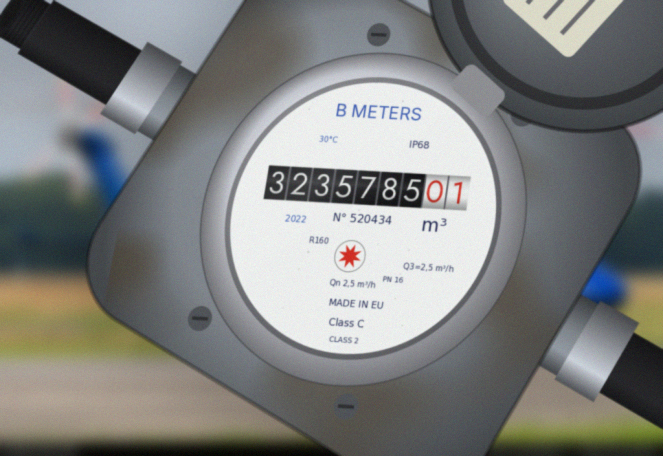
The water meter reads m³ 3235785.01
